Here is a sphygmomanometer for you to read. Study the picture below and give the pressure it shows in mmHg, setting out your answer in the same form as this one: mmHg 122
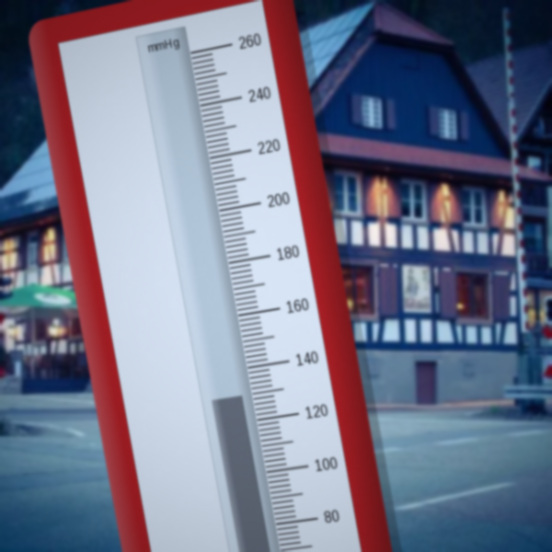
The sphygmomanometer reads mmHg 130
